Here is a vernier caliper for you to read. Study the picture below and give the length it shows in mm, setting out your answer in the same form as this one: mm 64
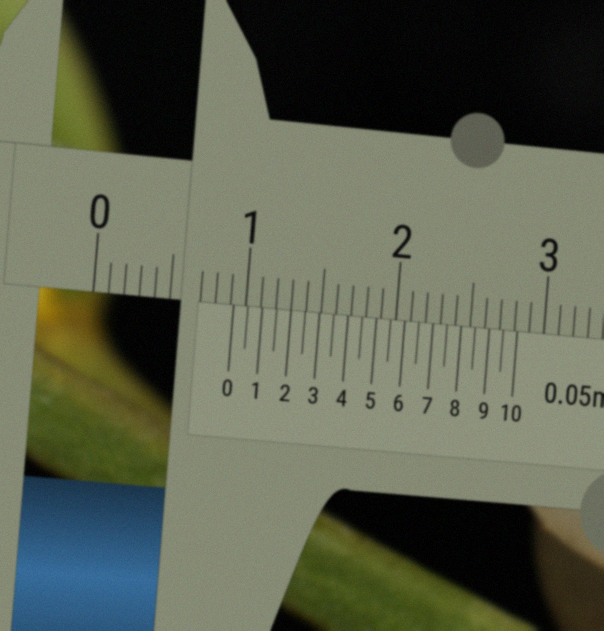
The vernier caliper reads mm 9.2
